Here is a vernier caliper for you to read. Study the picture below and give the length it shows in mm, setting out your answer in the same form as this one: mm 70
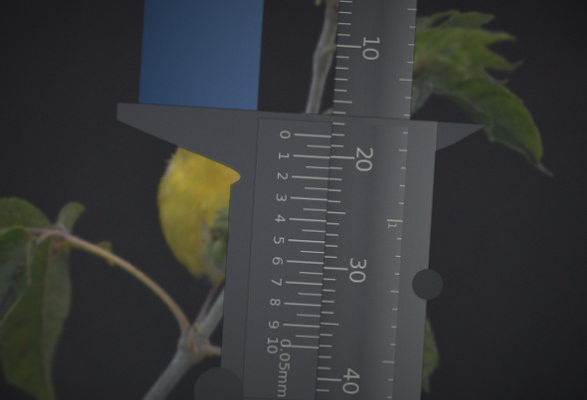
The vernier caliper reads mm 18.2
